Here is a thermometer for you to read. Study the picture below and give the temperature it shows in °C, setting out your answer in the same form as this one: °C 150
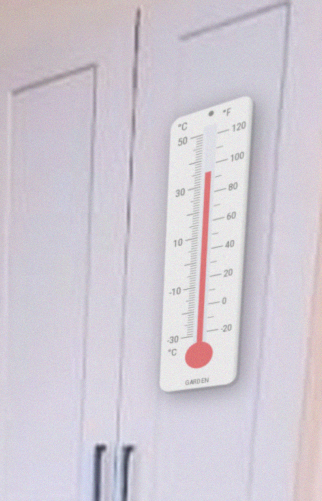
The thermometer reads °C 35
